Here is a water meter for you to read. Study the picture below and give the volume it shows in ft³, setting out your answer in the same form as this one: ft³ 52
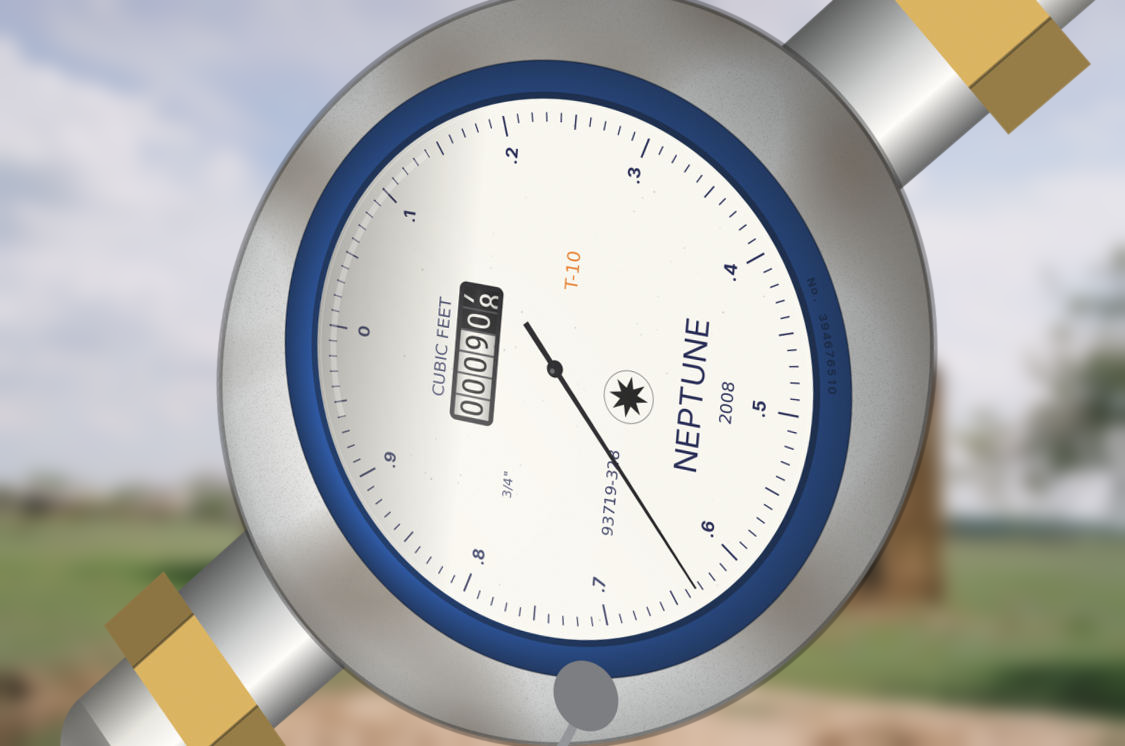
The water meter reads ft³ 907.63
